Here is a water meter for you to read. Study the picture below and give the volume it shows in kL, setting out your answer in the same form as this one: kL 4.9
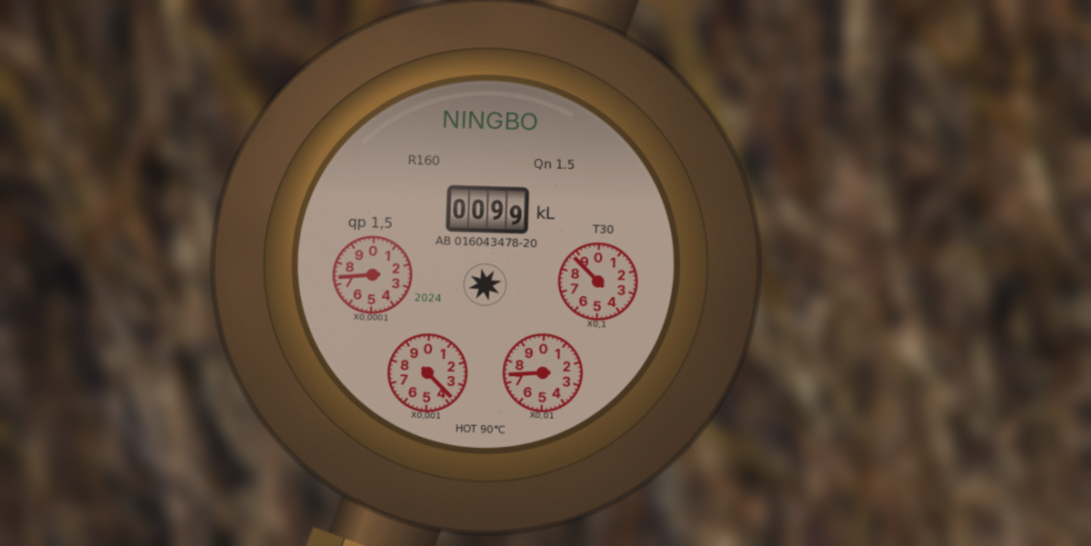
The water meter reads kL 98.8737
